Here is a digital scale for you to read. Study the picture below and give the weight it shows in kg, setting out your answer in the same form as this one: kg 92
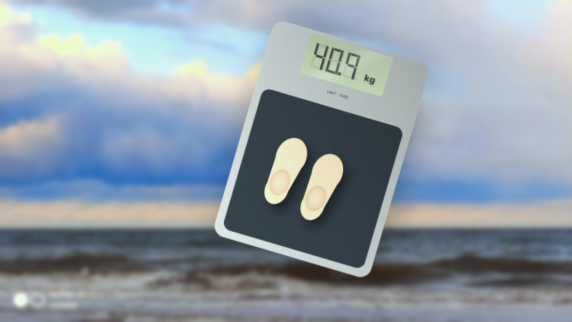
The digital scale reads kg 40.9
